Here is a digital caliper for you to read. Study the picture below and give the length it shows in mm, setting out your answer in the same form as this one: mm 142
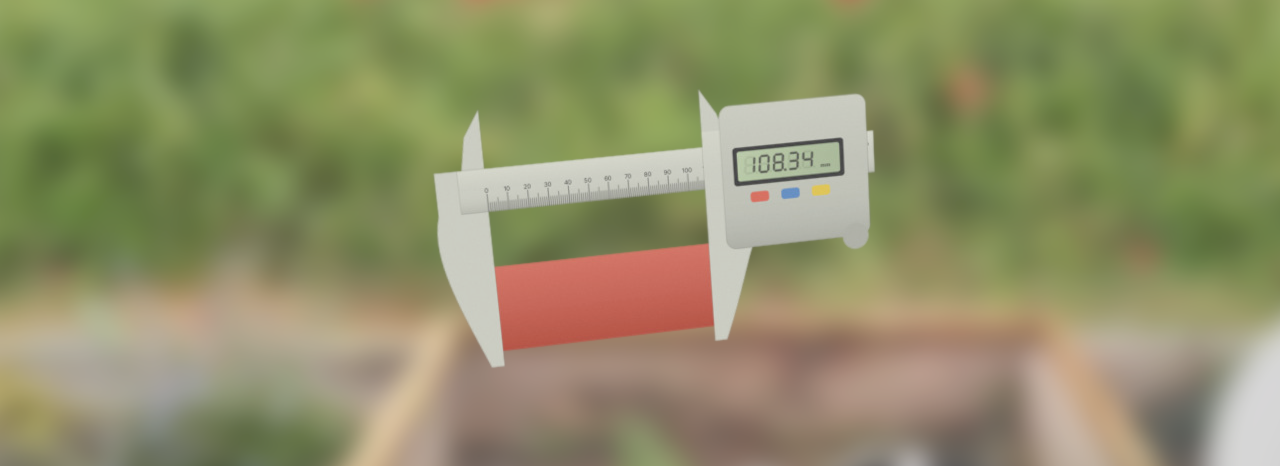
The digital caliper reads mm 108.34
